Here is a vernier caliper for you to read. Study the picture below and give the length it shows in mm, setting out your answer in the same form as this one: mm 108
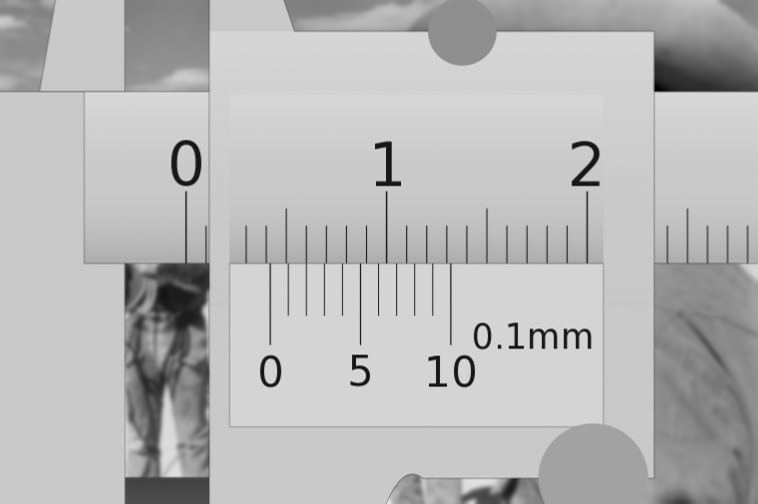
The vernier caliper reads mm 4.2
